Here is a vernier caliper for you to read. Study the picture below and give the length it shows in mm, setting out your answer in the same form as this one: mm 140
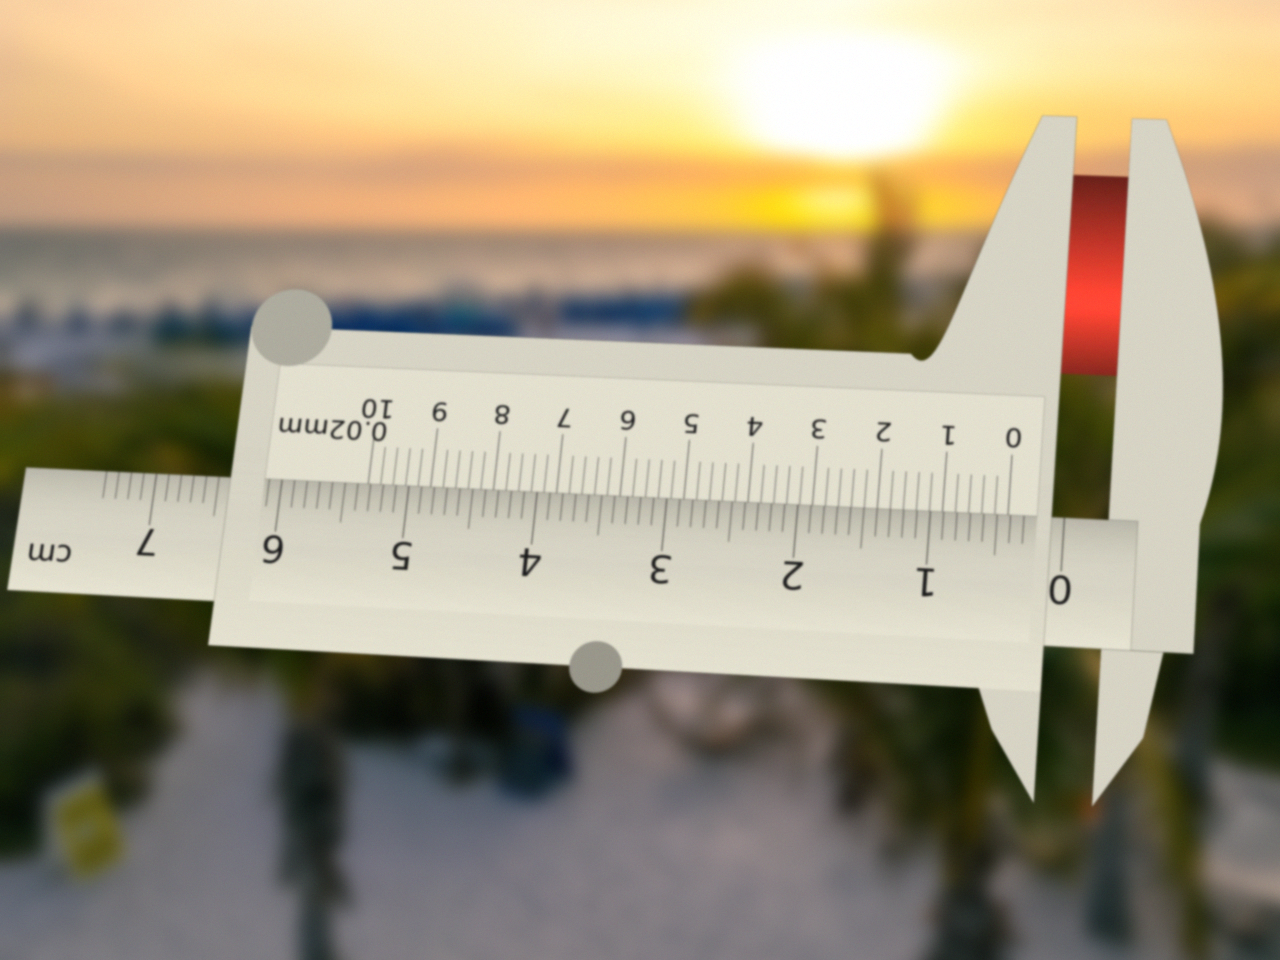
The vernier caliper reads mm 4.2
